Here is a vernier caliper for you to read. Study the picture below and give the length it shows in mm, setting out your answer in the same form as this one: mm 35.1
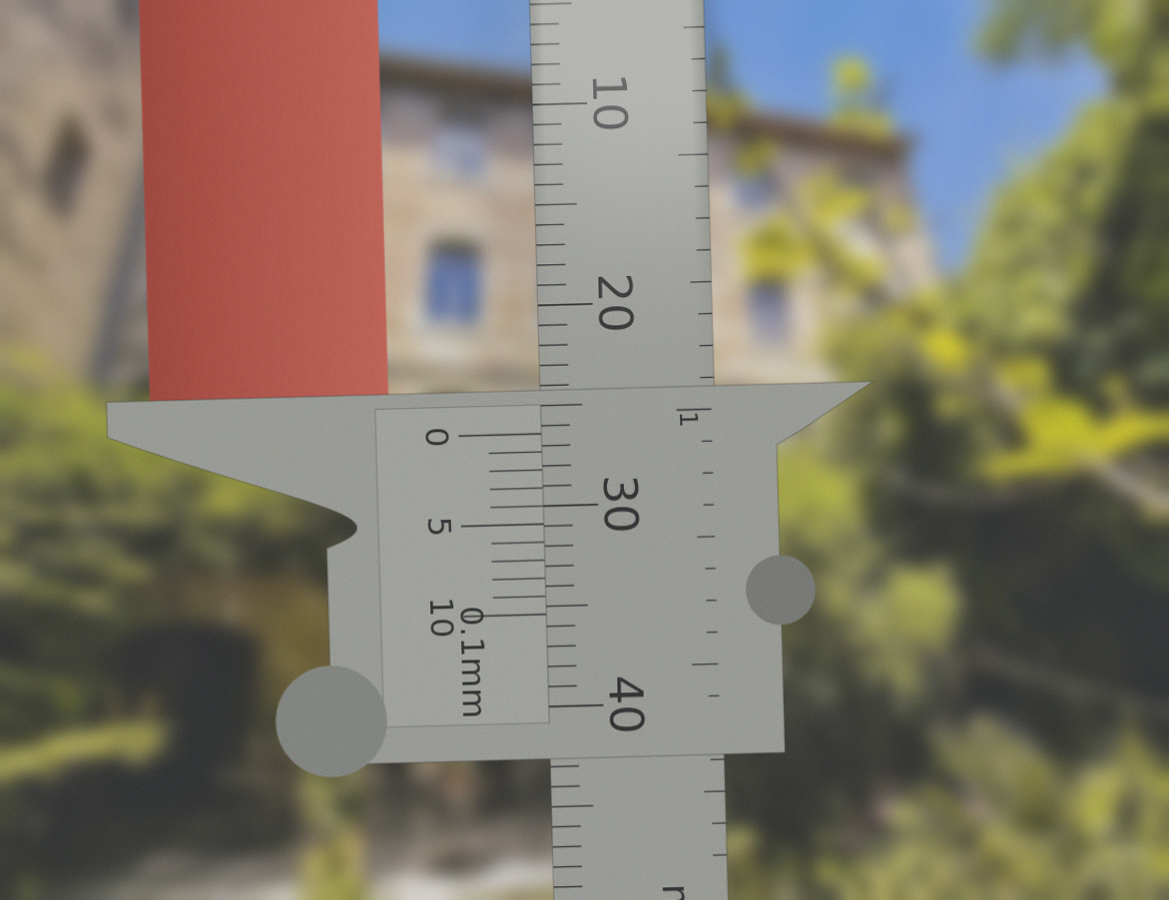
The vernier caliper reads mm 26.4
